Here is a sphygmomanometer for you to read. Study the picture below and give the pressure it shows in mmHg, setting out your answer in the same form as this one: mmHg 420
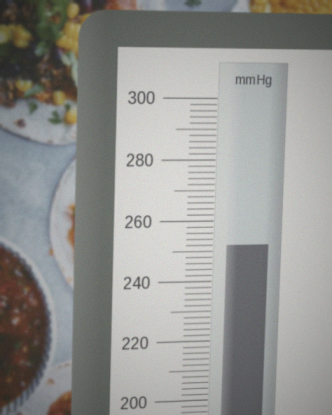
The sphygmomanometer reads mmHg 252
